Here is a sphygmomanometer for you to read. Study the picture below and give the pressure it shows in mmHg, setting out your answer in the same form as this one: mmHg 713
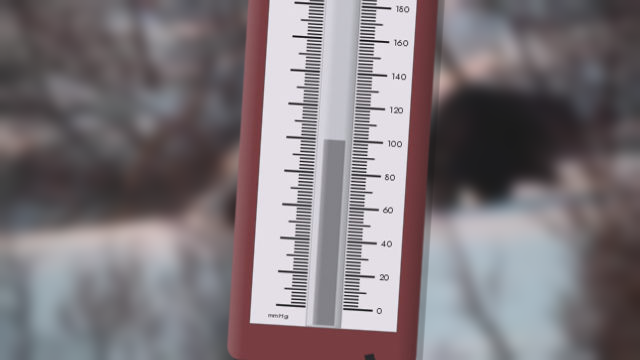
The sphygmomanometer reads mmHg 100
